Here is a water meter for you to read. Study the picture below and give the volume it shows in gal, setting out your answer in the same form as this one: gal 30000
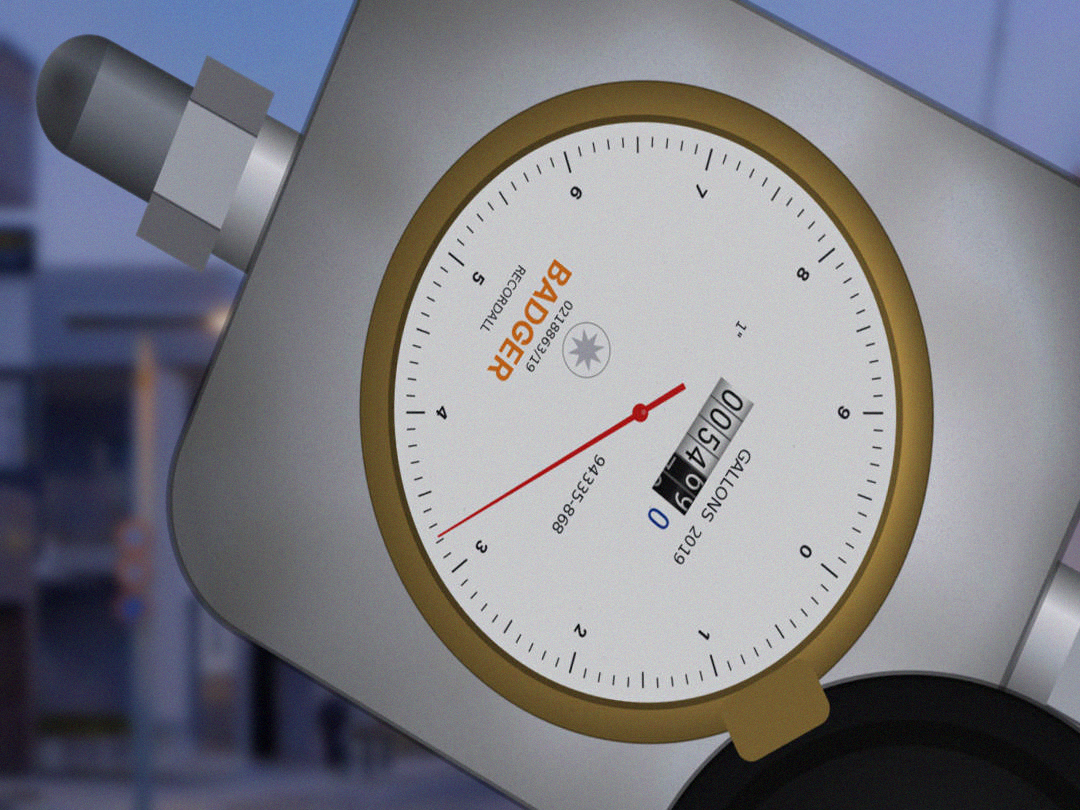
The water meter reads gal 54693.2
